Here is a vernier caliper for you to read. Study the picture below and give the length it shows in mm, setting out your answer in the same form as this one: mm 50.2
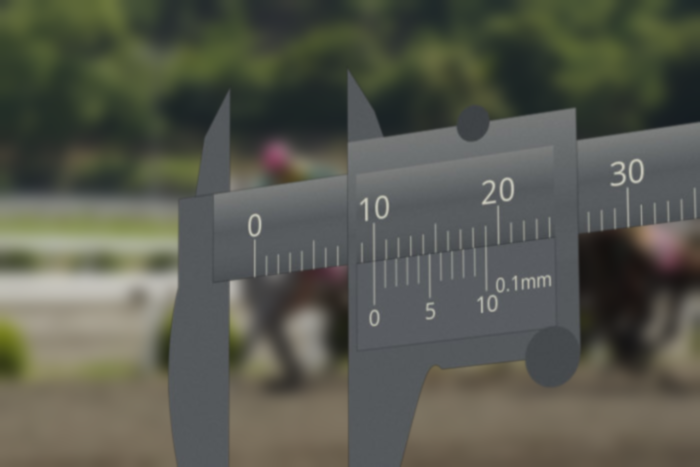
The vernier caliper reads mm 10.0
